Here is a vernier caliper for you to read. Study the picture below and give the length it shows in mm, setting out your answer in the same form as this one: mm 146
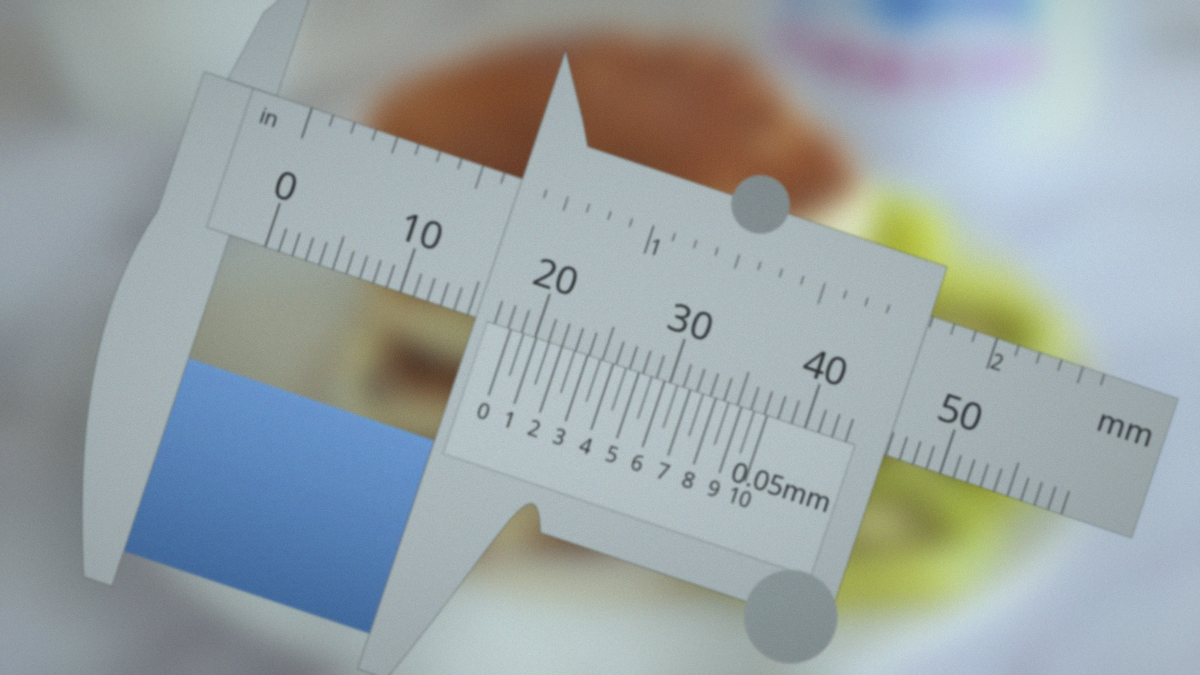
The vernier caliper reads mm 18.2
